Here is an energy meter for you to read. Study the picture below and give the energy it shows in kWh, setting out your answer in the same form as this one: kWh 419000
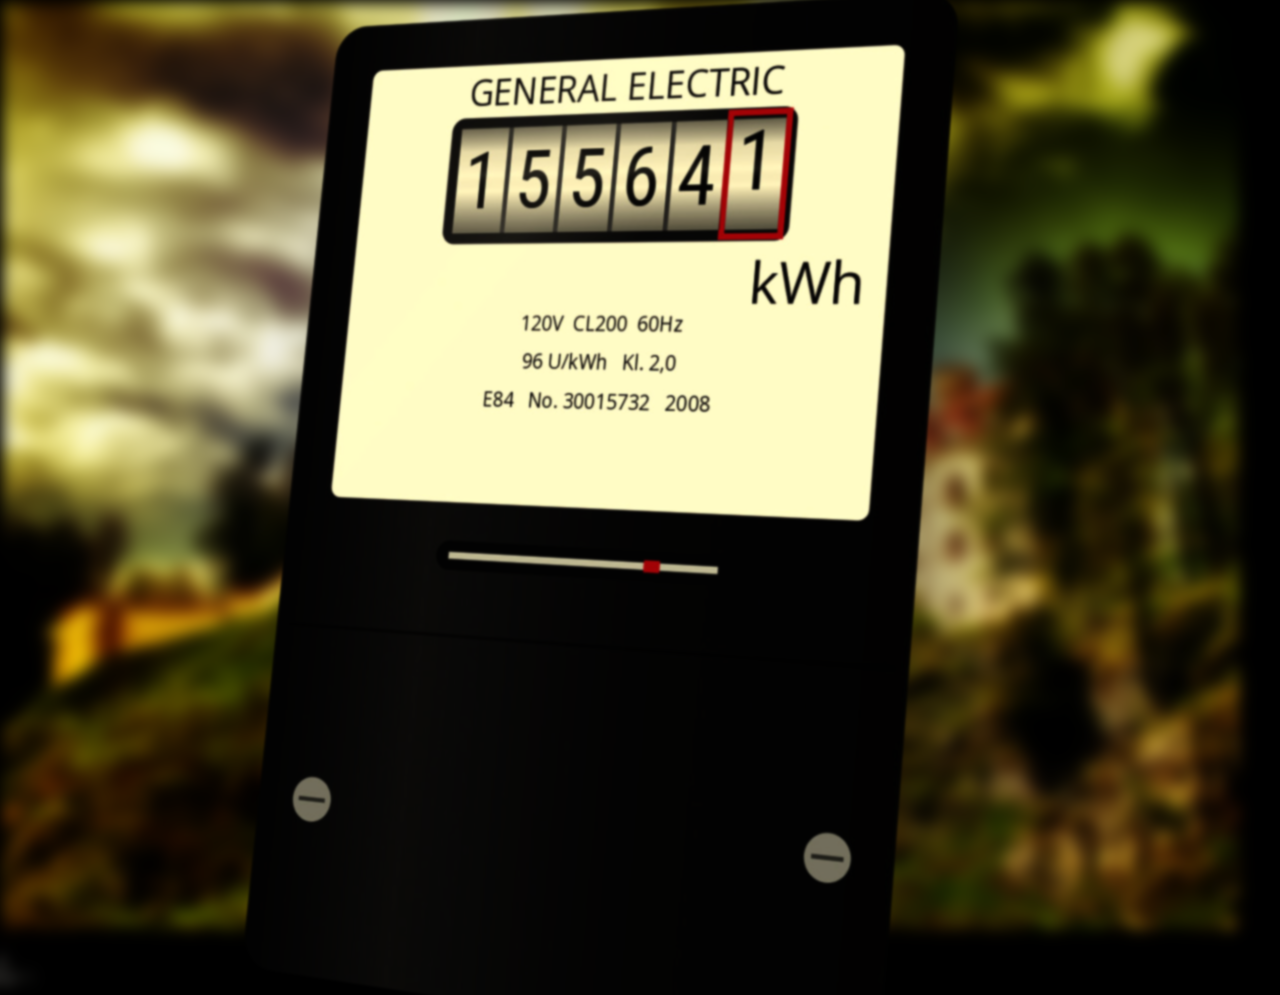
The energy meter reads kWh 15564.1
